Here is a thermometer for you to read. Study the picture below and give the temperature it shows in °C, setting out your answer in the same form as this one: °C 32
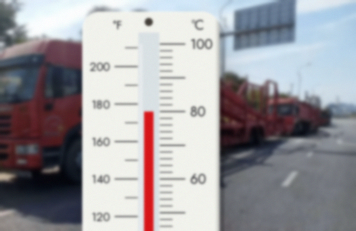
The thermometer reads °C 80
